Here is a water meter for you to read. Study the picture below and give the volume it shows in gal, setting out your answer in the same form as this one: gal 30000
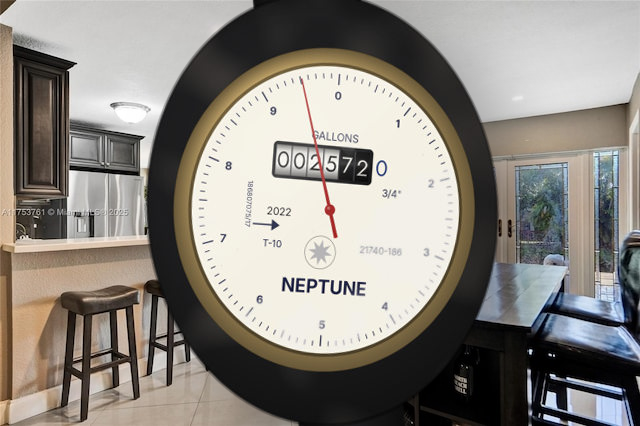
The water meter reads gal 25719.5
